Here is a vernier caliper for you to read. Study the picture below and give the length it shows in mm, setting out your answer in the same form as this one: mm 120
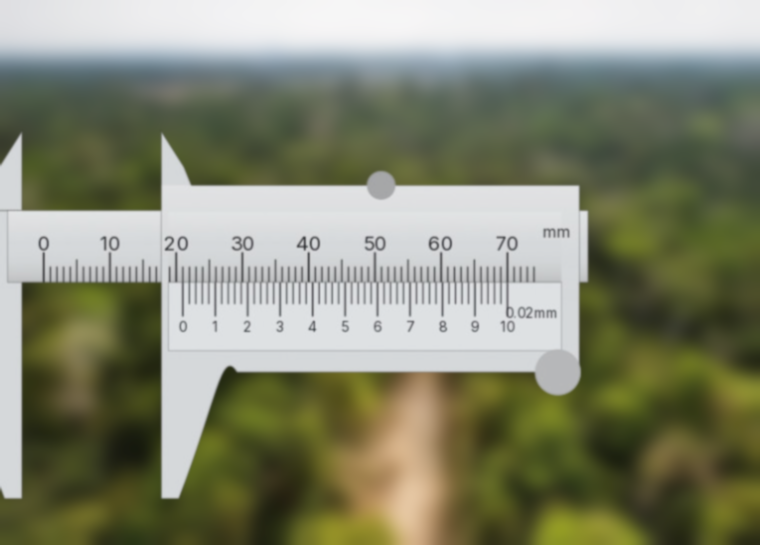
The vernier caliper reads mm 21.0
